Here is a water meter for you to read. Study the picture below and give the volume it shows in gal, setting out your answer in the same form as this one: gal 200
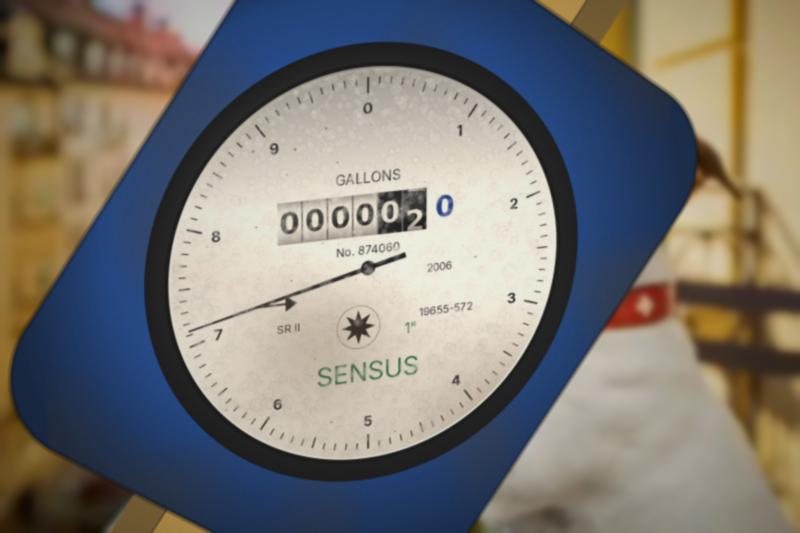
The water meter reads gal 17.1
